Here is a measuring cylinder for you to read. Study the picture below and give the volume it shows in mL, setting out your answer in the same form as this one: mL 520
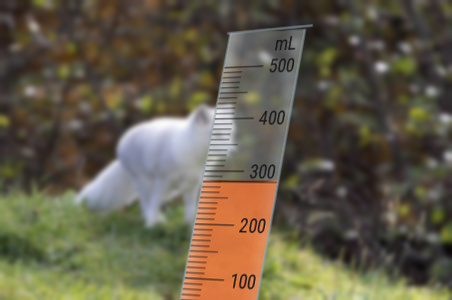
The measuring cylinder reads mL 280
